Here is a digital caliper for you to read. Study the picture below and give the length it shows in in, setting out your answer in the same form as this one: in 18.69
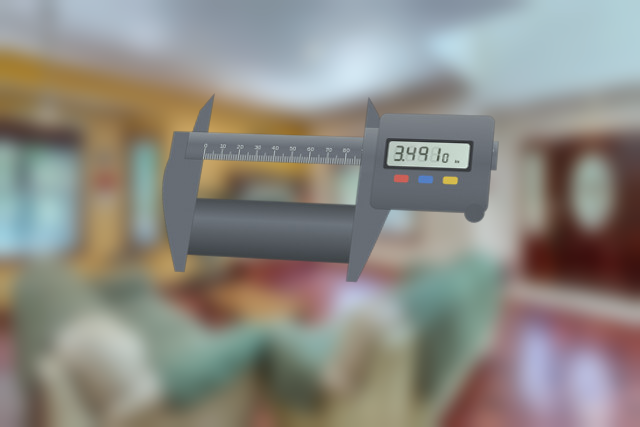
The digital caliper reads in 3.4910
